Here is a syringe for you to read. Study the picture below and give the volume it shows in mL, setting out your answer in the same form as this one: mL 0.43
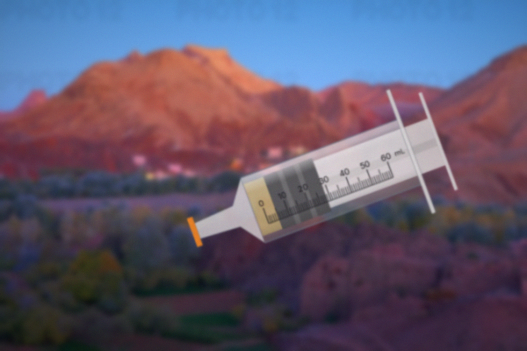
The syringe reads mL 5
